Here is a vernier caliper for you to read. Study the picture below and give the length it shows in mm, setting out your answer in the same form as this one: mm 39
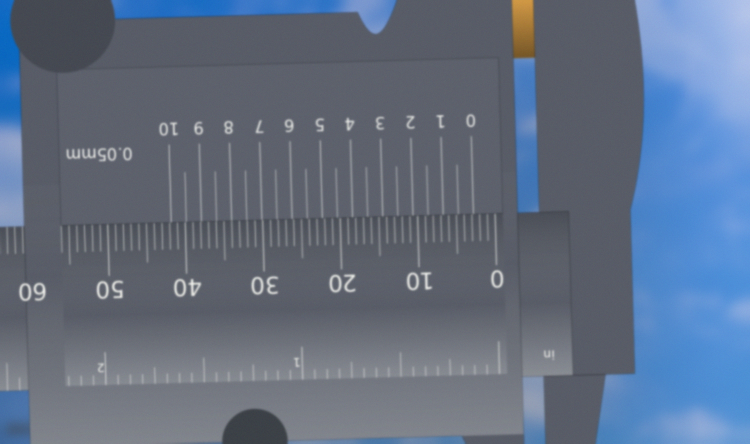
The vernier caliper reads mm 2.8
